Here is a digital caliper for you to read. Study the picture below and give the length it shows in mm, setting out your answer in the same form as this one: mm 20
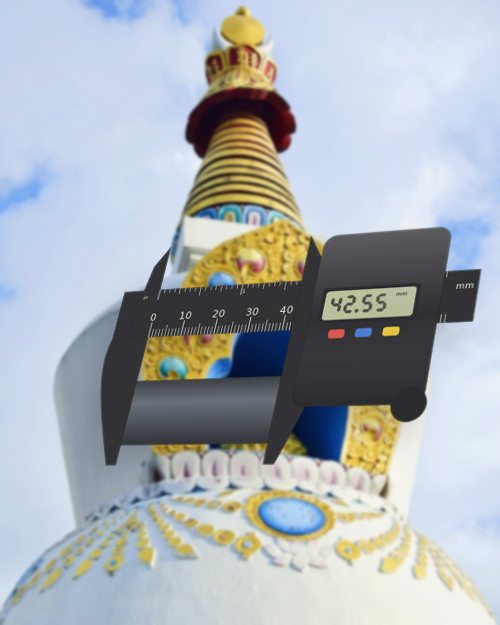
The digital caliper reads mm 42.55
